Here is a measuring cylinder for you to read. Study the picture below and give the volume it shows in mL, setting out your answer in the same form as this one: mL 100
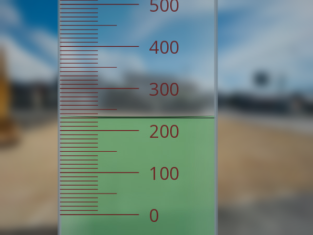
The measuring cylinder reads mL 230
